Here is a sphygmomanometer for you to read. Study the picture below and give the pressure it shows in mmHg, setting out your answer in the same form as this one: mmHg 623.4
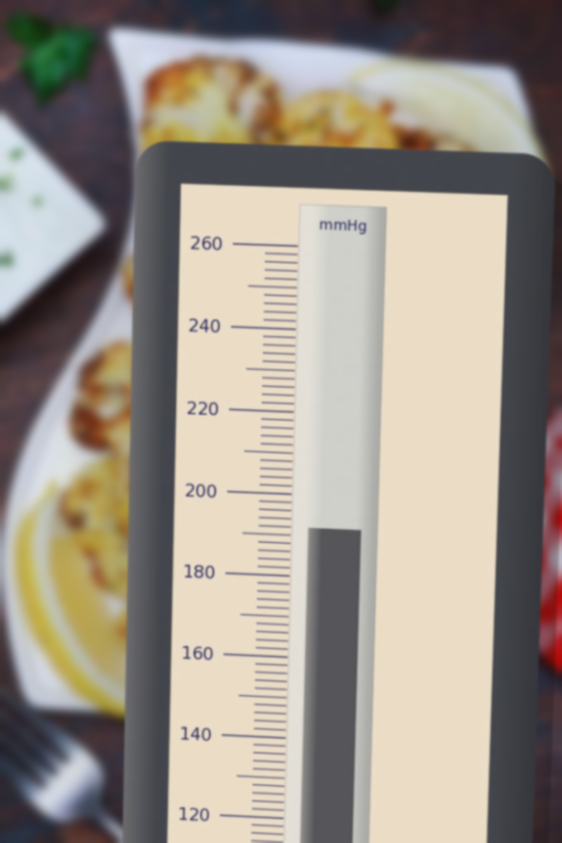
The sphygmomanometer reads mmHg 192
